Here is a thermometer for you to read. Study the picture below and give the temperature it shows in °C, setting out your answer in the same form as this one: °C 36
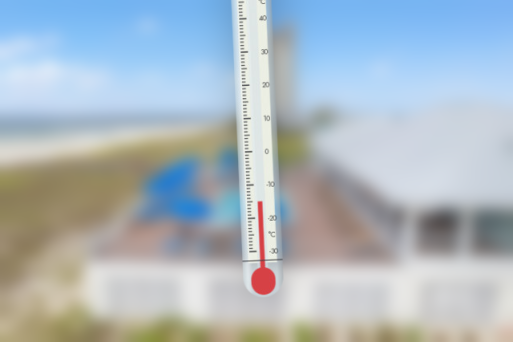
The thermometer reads °C -15
